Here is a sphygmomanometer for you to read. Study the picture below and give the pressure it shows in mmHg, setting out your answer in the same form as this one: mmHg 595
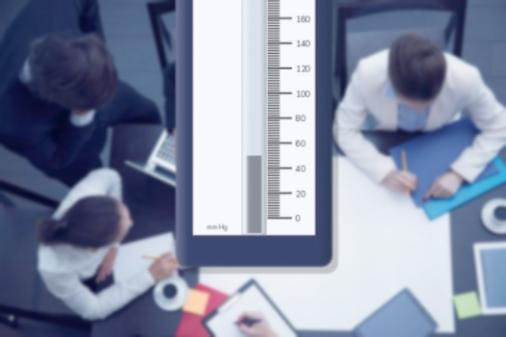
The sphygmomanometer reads mmHg 50
